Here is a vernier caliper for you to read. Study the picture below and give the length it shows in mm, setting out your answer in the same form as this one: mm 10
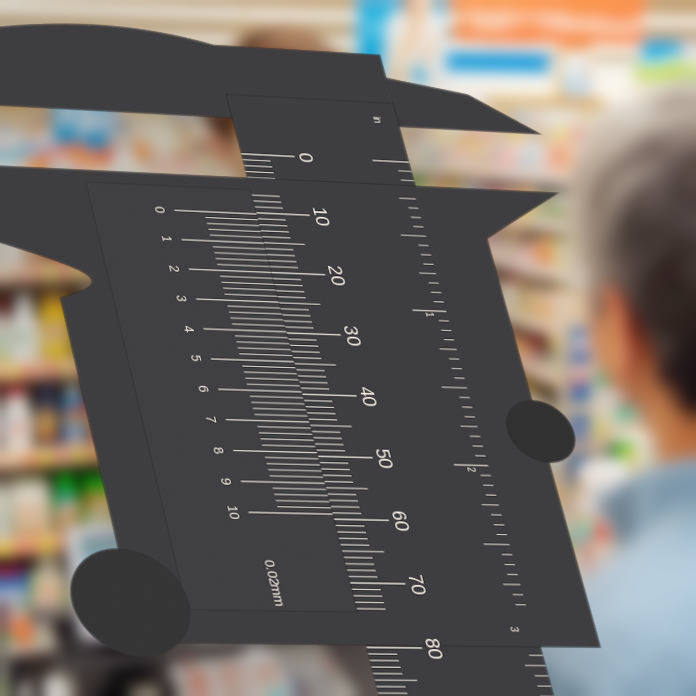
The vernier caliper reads mm 10.2
